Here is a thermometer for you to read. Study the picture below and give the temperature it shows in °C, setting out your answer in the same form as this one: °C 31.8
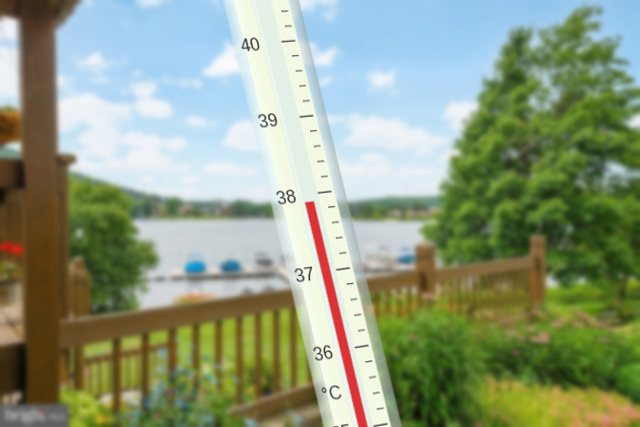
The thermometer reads °C 37.9
